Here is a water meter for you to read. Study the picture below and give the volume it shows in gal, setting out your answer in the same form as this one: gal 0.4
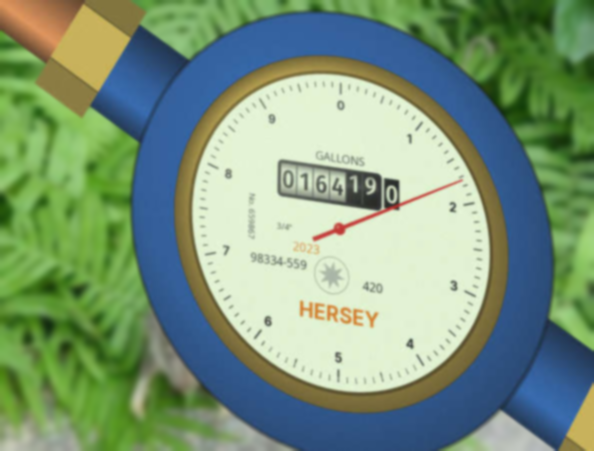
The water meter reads gal 164191.7
